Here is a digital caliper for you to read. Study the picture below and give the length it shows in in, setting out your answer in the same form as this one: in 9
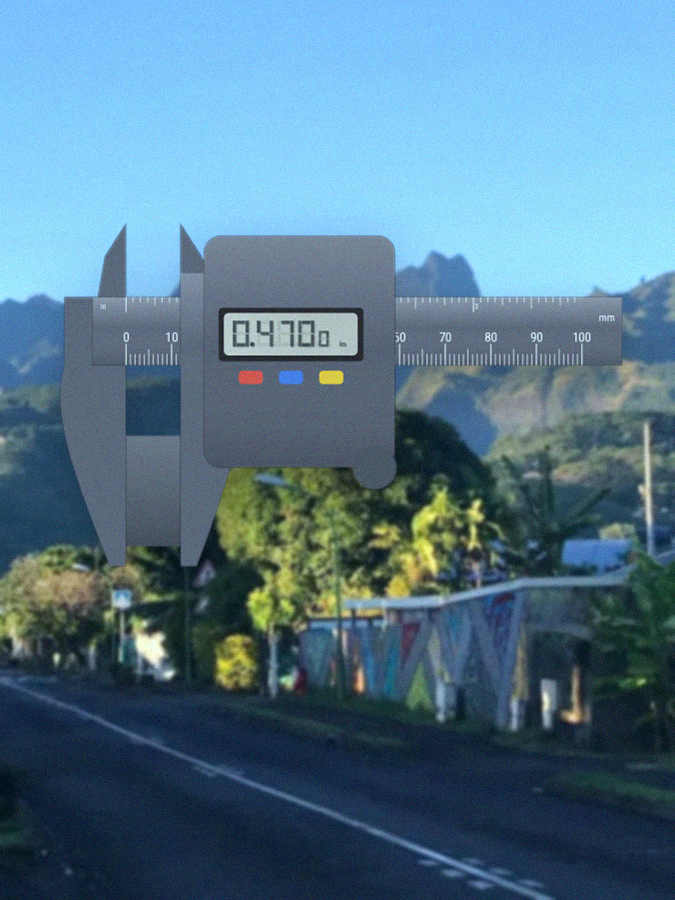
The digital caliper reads in 0.4700
